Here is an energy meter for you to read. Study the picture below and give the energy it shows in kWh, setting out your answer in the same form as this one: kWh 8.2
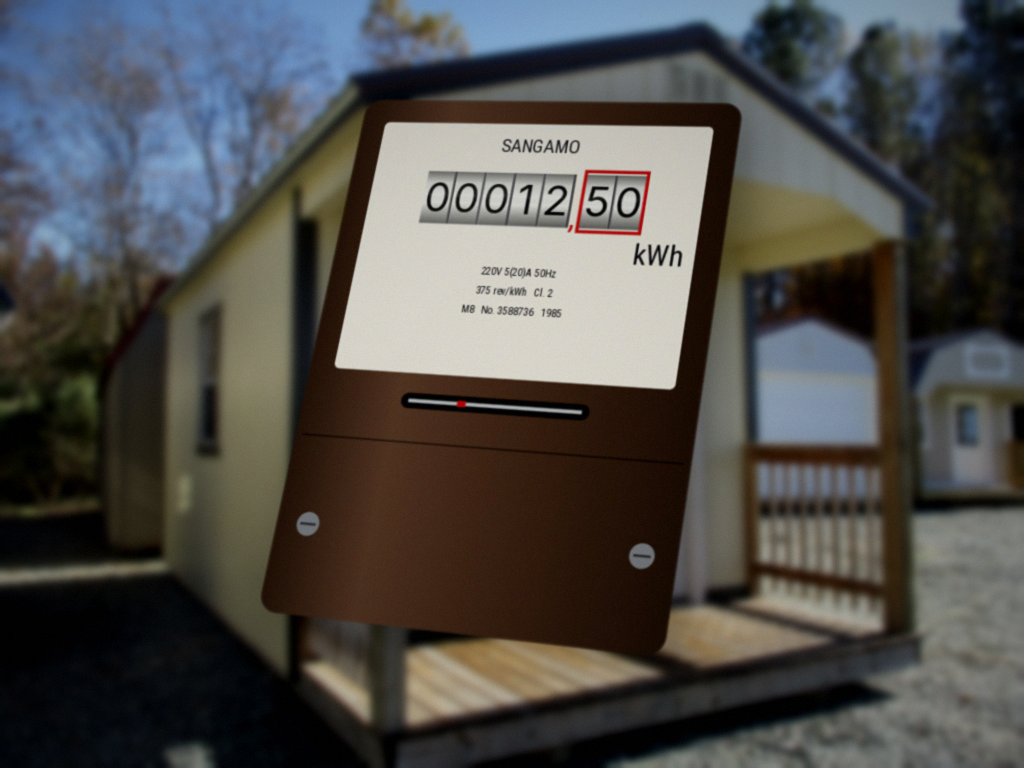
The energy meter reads kWh 12.50
